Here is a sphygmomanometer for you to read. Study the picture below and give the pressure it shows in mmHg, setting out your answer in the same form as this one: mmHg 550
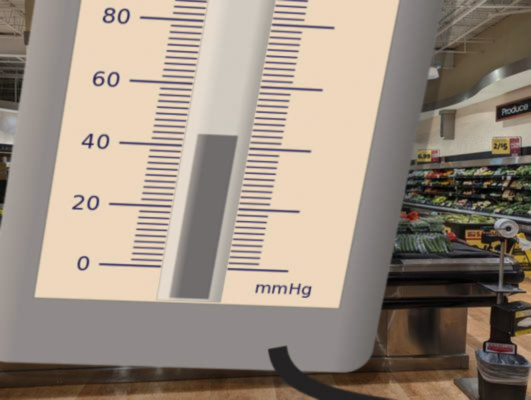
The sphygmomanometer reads mmHg 44
